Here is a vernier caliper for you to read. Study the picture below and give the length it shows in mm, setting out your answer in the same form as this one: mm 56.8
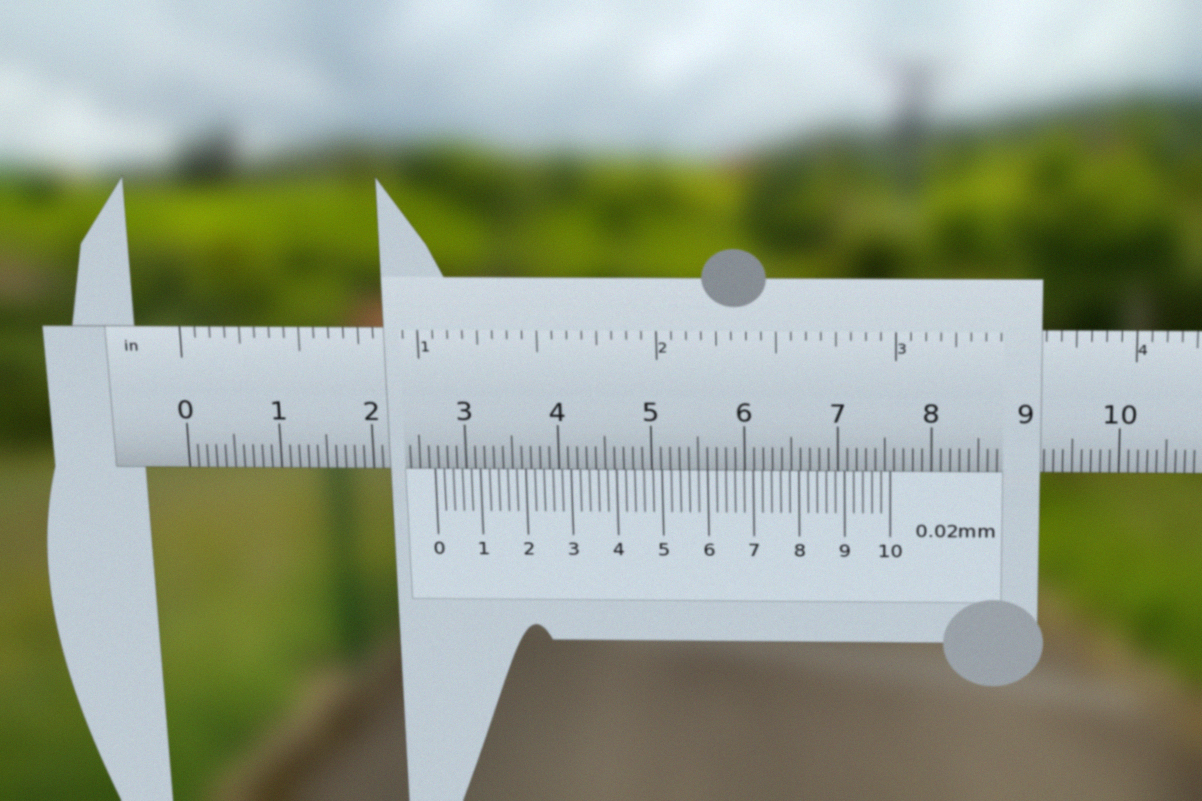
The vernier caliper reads mm 26.6
